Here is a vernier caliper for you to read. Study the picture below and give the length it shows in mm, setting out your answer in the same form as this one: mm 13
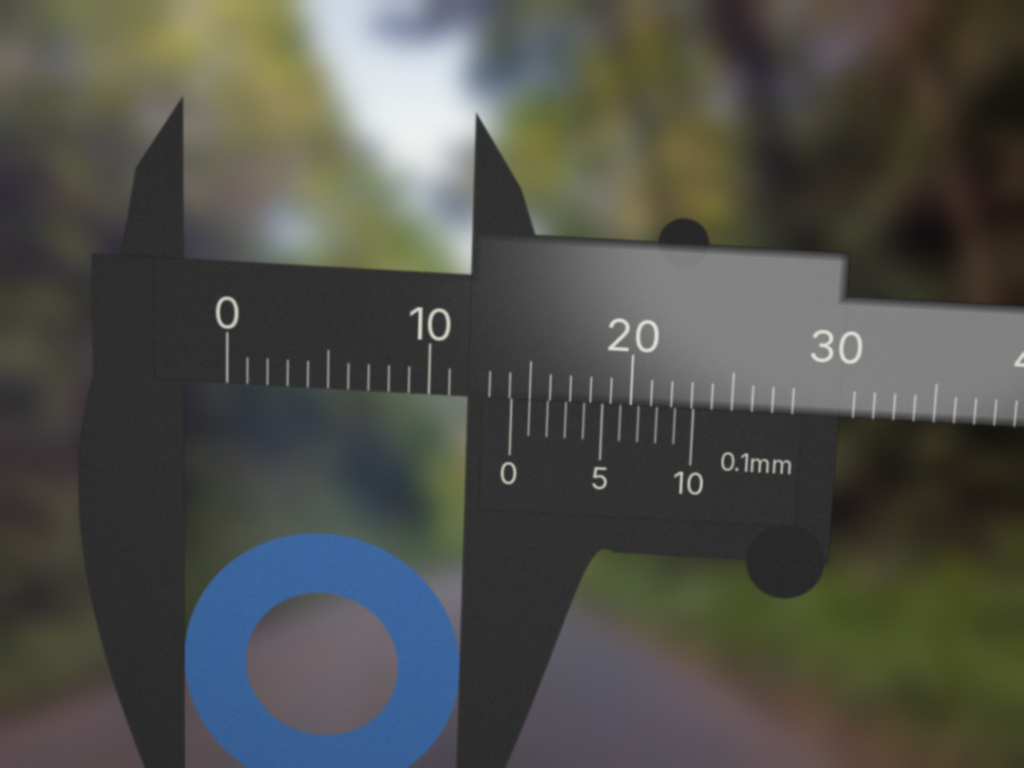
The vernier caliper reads mm 14.1
